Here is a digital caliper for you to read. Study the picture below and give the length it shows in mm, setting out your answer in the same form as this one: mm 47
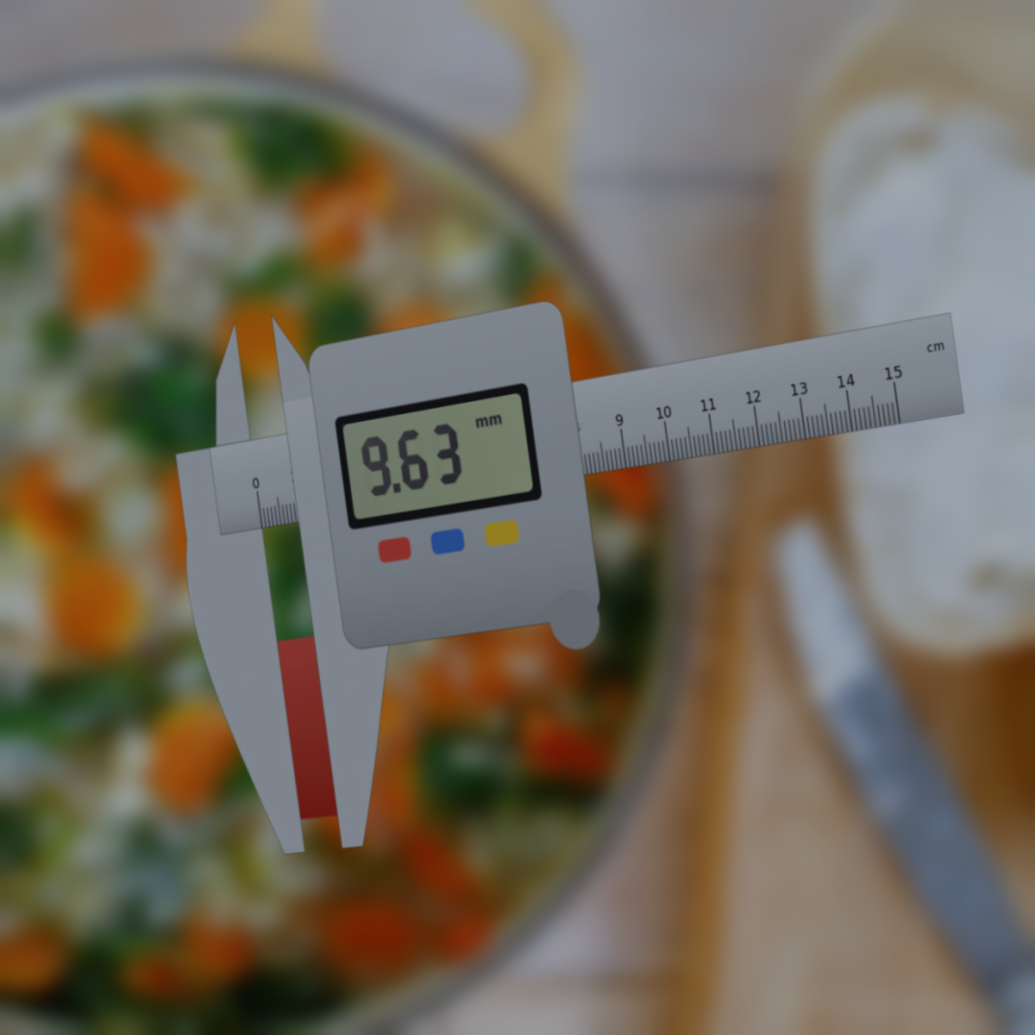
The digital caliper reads mm 9.63
